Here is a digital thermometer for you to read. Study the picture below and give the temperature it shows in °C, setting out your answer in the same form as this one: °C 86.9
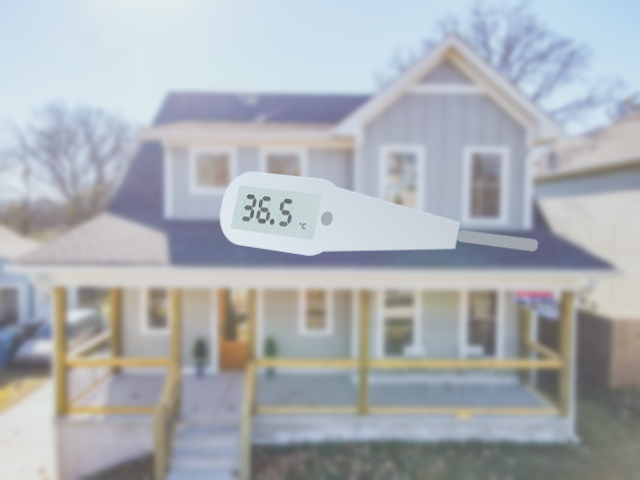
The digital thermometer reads °C 36.5
